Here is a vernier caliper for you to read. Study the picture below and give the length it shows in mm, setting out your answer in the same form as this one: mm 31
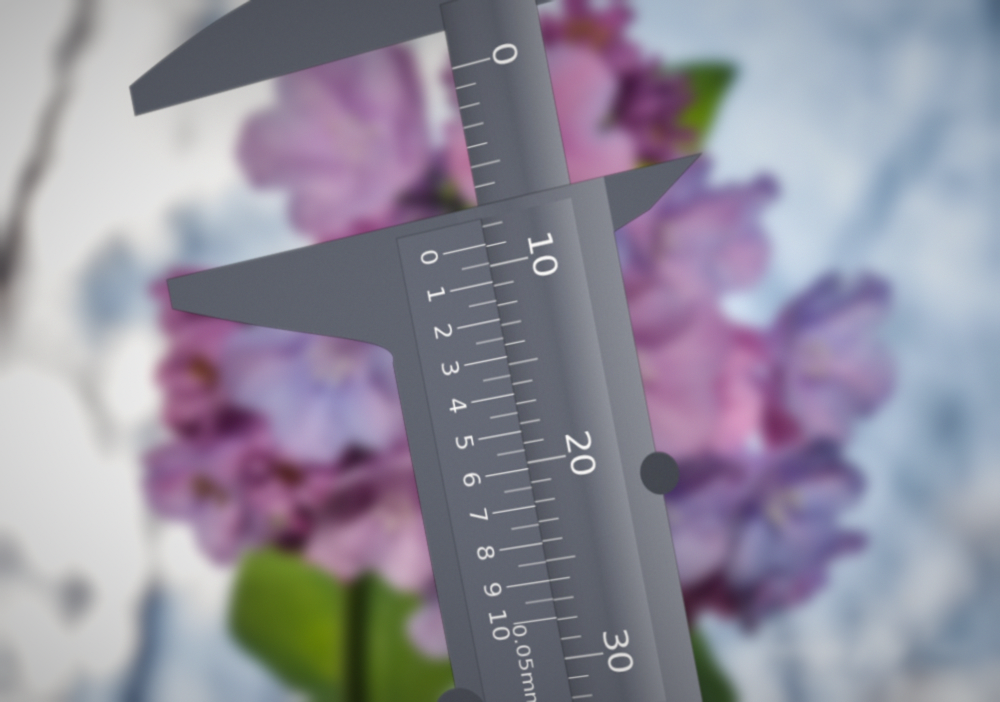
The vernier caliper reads mm 8.9
